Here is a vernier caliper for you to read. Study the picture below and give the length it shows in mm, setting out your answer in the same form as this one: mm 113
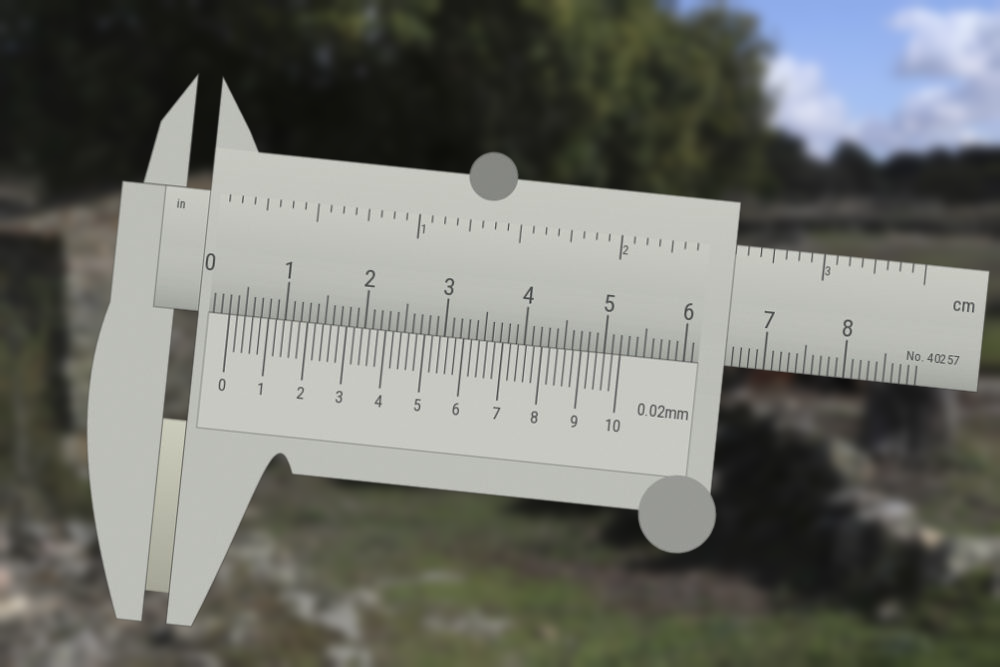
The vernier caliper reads mm 3.0
